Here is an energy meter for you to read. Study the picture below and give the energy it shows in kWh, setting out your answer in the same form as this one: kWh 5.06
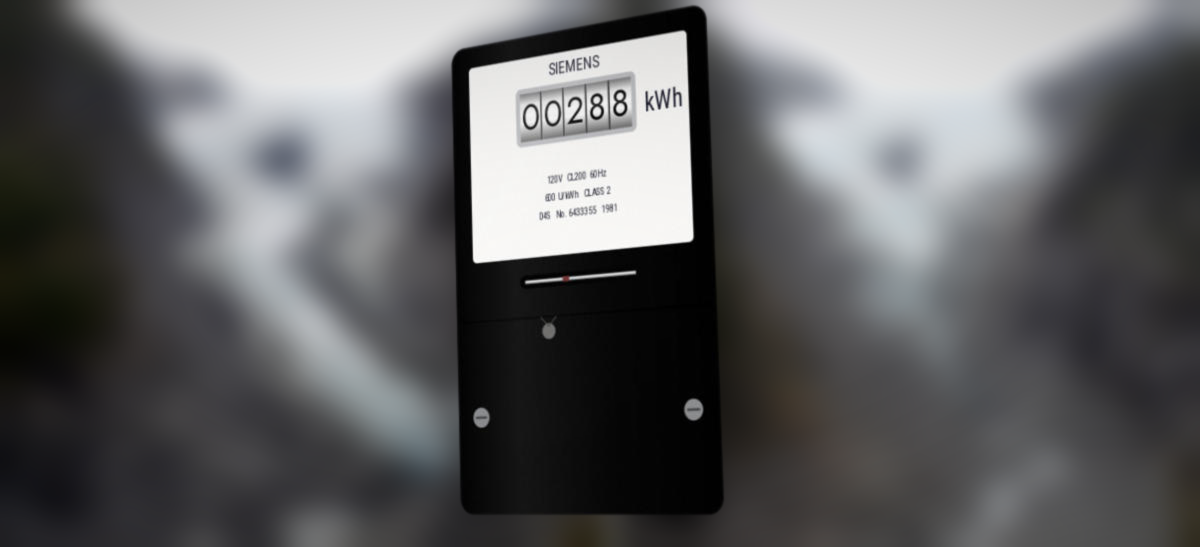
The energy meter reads kWh 288
